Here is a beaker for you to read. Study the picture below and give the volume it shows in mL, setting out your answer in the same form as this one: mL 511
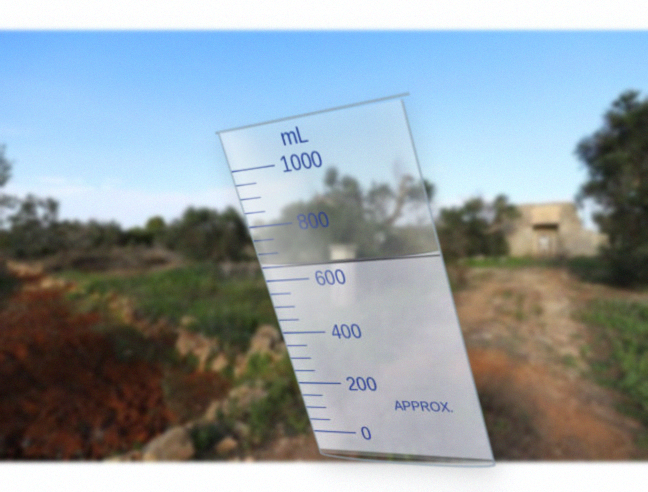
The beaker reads mL 650
